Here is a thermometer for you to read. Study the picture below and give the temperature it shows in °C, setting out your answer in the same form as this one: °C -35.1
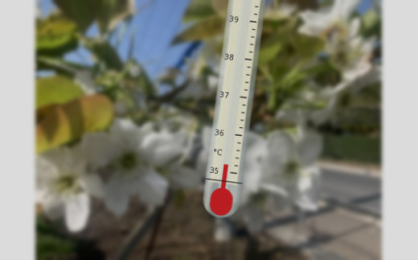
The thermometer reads °C 35.2
